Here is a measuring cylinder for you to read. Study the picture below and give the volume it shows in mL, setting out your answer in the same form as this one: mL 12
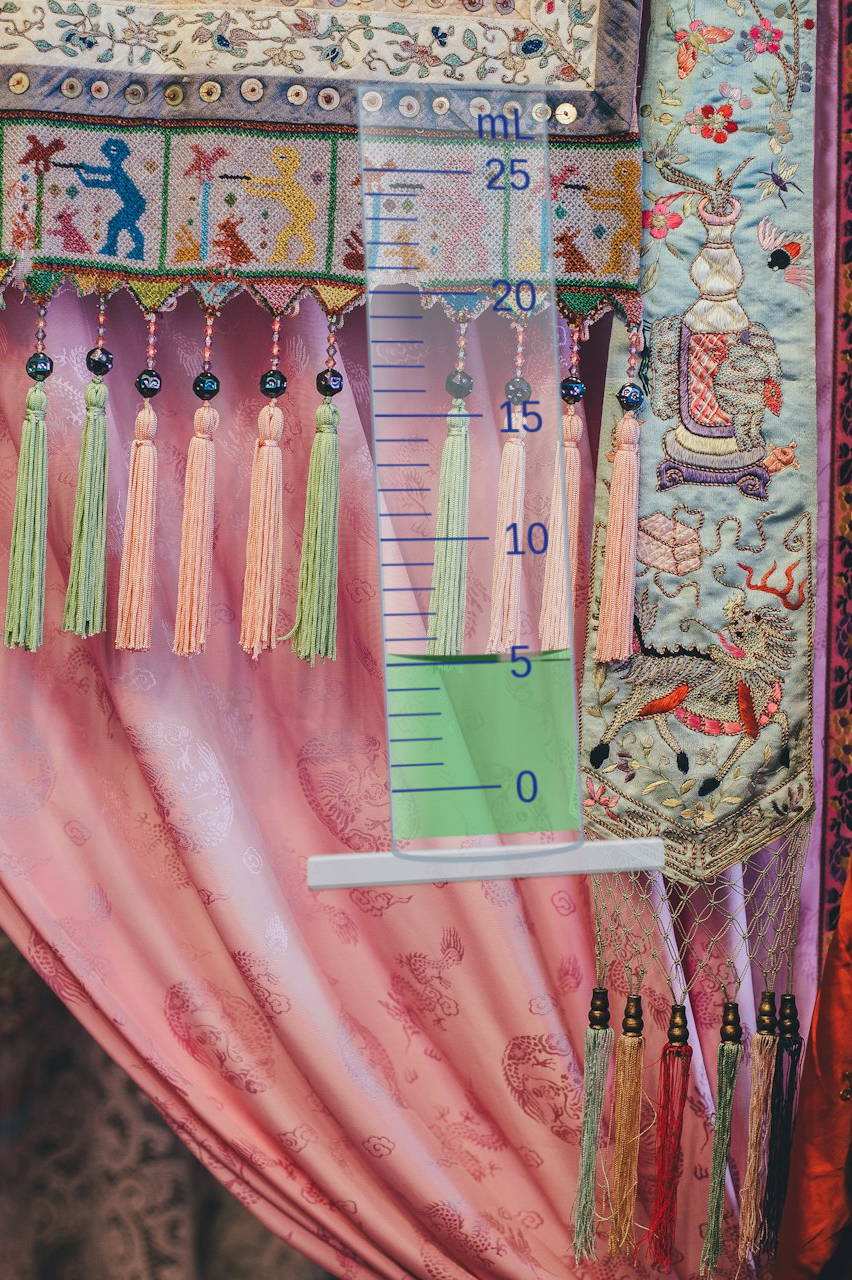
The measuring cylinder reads mL 5
